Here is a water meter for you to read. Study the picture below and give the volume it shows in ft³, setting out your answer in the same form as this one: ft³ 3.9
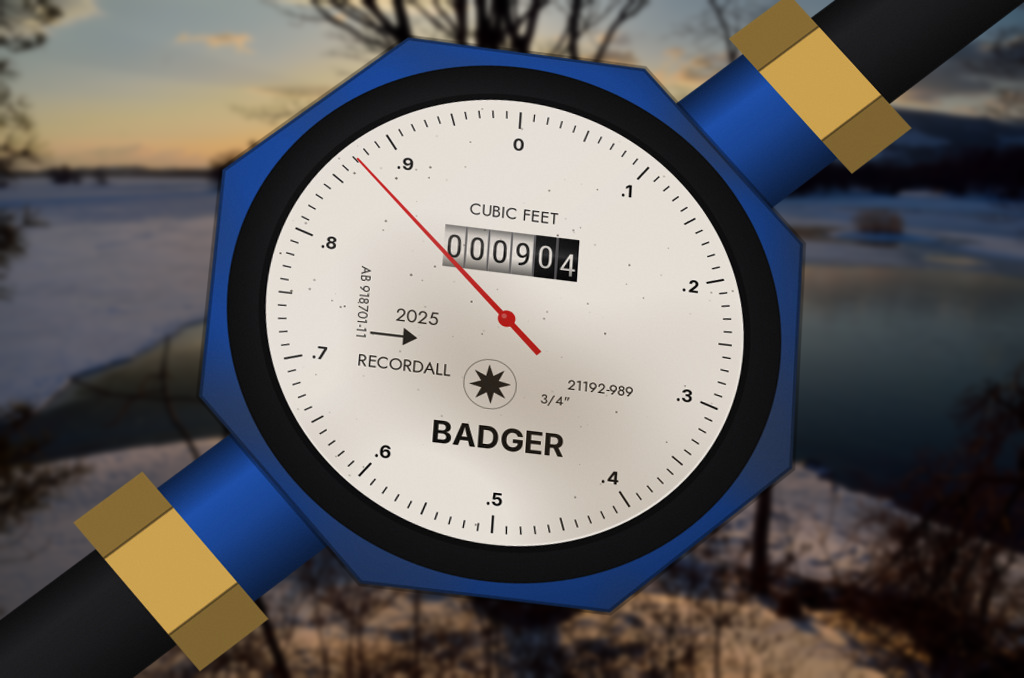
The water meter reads ft³ 903.87
